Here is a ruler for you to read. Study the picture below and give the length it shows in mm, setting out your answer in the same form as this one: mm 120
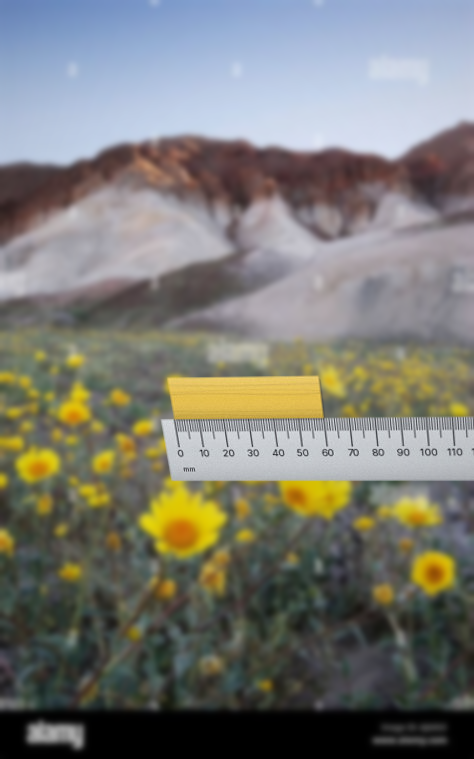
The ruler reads mm 60
